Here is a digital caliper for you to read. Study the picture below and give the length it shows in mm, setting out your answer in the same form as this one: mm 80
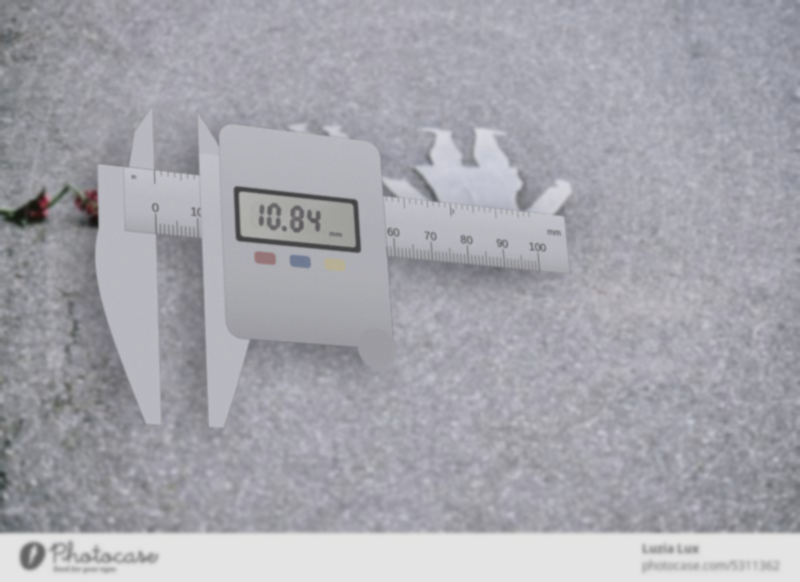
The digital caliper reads mm 10.84
